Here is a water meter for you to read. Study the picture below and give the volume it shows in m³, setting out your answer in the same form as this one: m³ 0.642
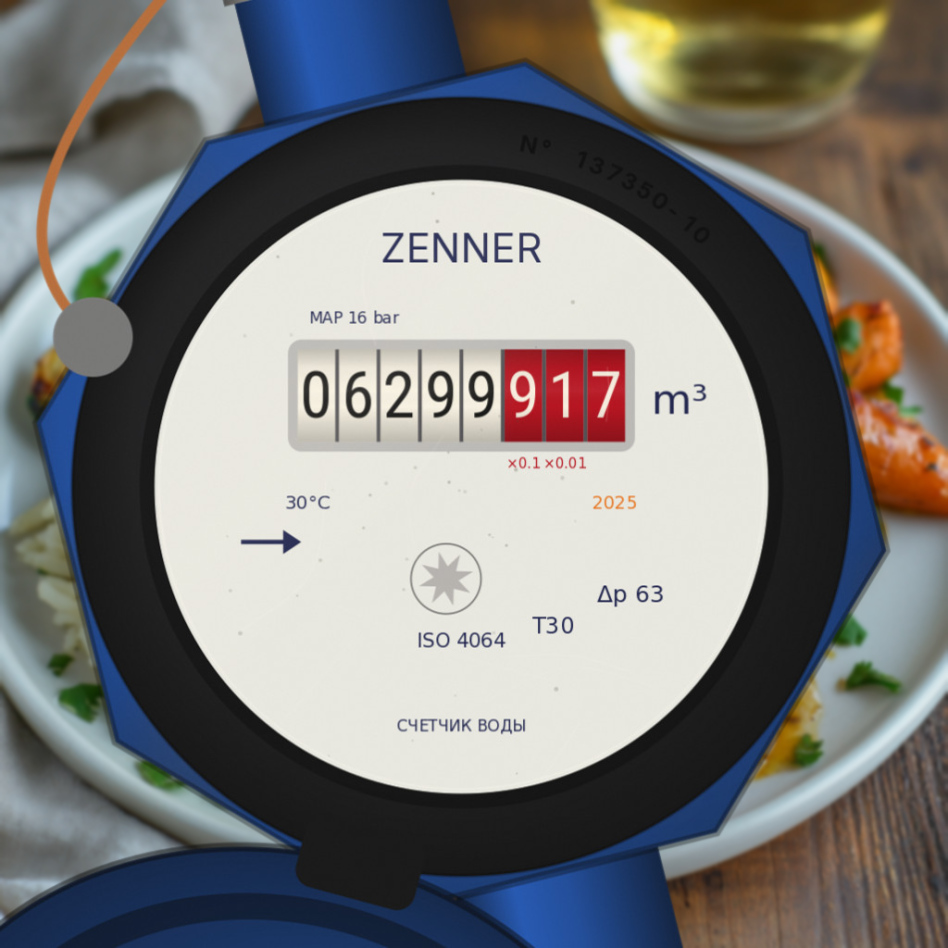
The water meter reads m³ 6299.917
